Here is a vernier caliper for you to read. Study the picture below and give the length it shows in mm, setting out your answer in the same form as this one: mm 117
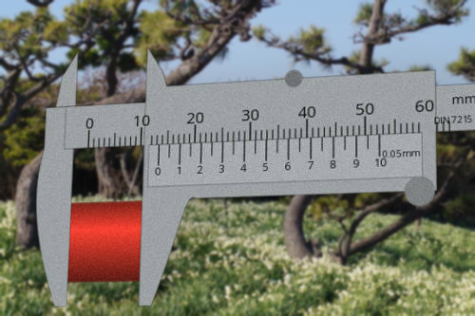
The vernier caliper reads mm 13.4
